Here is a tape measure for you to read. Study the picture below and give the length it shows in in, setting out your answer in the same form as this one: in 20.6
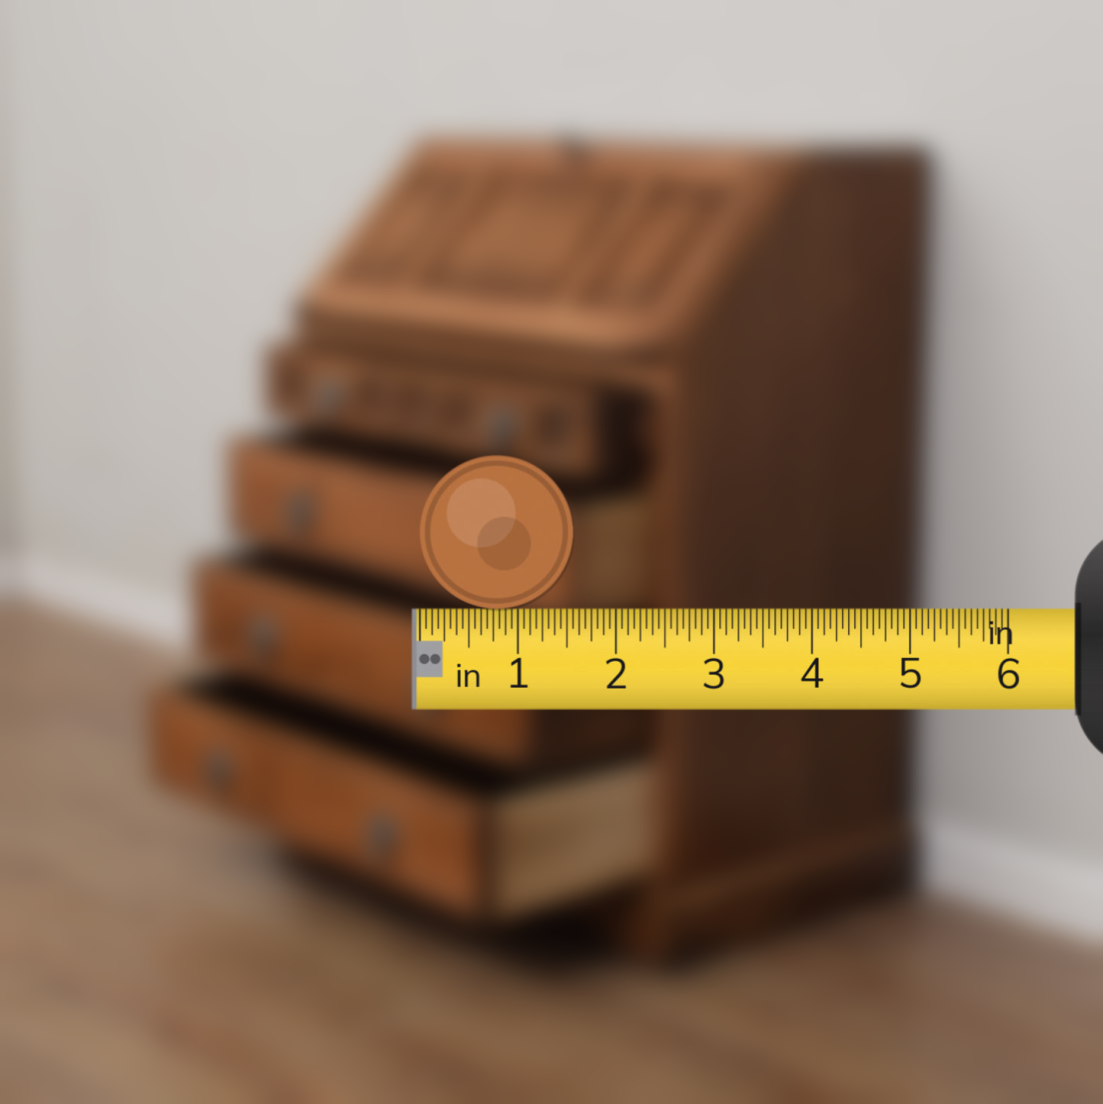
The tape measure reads in 1.5625
